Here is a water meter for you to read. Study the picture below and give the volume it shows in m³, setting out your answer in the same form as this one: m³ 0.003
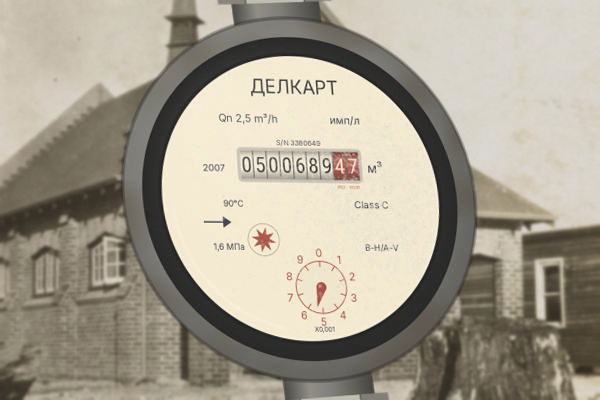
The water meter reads m³ 500689.475
